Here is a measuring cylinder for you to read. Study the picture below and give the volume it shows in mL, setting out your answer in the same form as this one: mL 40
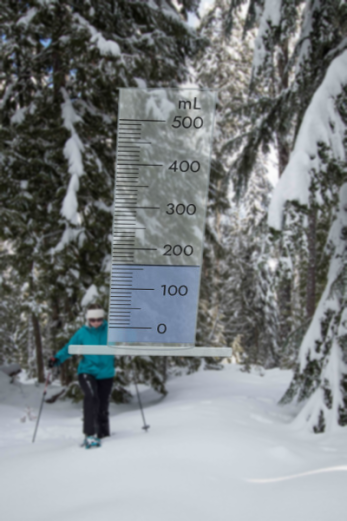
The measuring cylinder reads mL 160
